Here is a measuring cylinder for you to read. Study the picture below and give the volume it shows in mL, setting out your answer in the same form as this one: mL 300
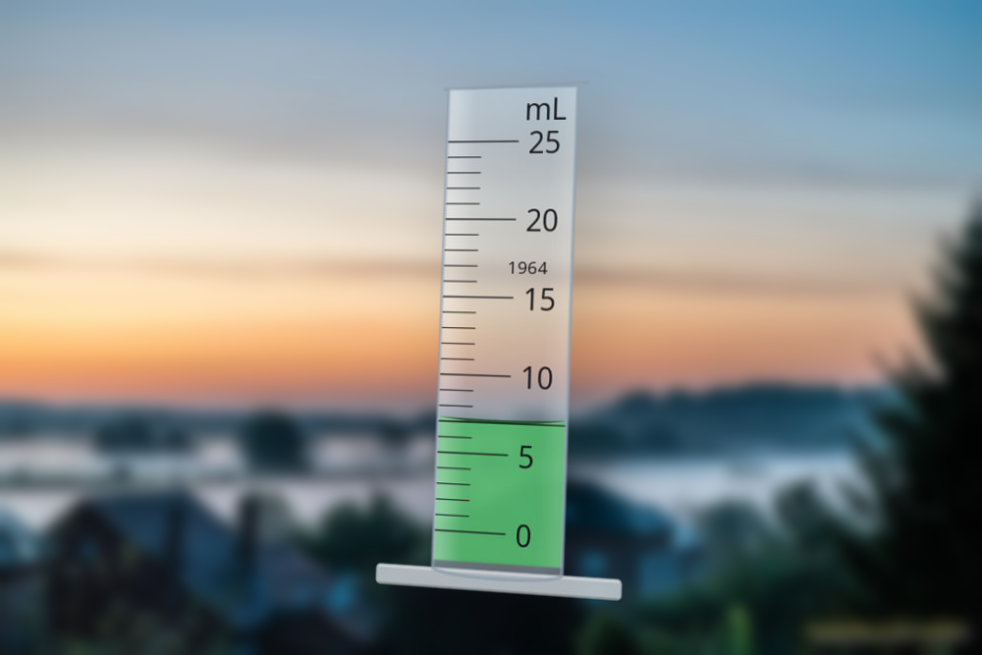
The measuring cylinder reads mL 7
